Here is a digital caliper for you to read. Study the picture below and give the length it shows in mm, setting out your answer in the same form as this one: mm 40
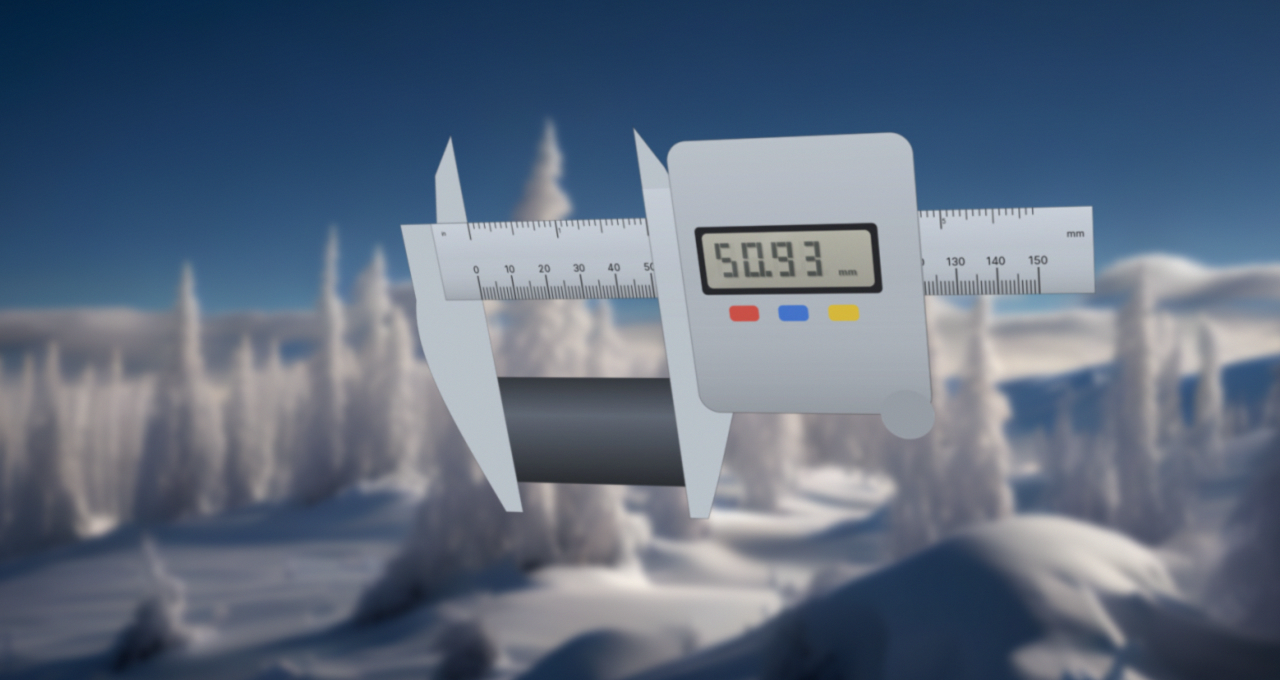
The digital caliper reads mm 50.93
